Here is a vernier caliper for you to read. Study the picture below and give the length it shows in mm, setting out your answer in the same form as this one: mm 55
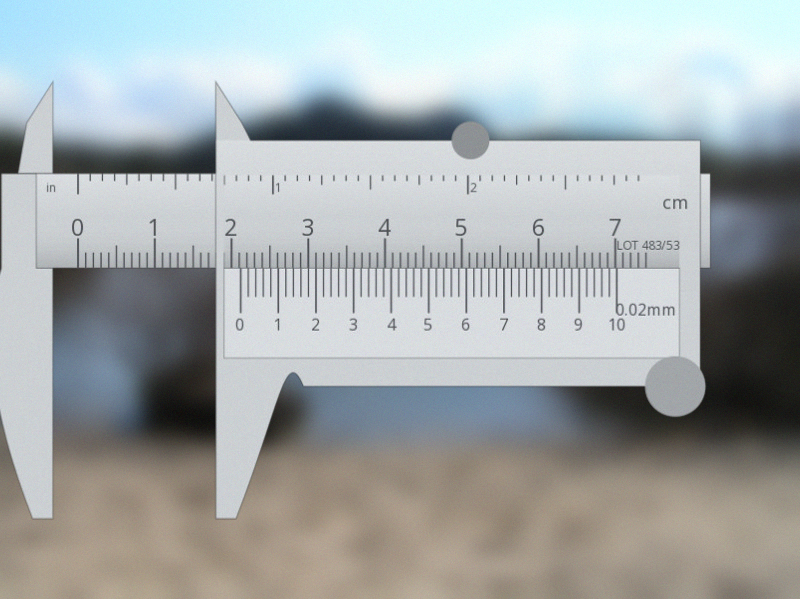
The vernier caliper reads mm 21.2
